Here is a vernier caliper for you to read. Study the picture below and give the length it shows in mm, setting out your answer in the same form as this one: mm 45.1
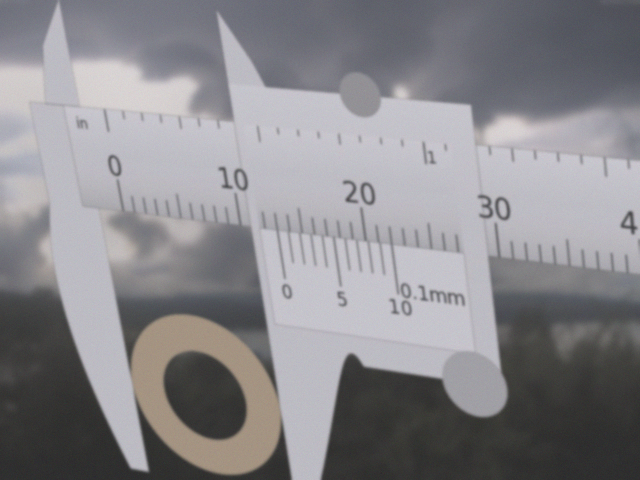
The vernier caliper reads mm 13.0
